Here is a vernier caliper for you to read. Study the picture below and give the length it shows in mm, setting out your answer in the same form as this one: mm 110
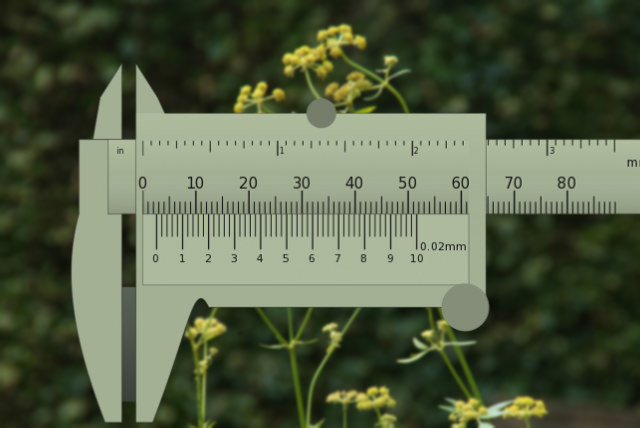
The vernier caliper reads mm 2.6
